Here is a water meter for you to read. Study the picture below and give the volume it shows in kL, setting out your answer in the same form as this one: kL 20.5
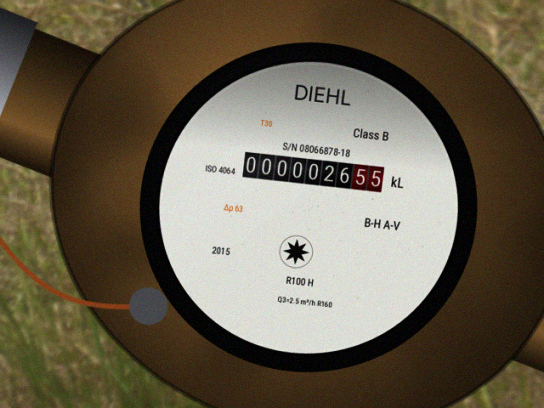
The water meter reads kL 26.55
